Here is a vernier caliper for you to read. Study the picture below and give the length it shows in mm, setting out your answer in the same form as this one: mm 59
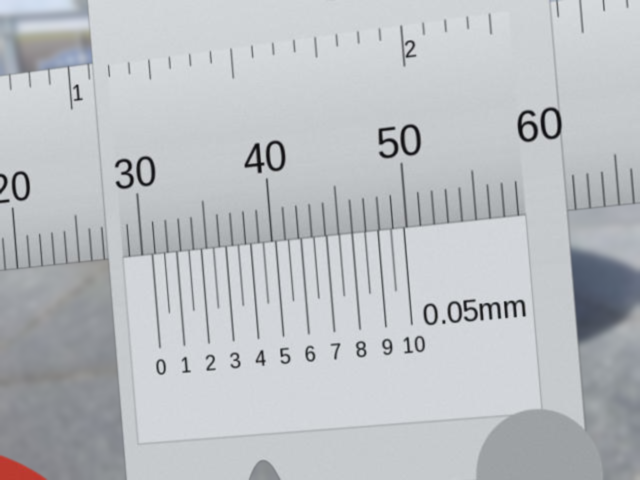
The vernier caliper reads mm 30.8
